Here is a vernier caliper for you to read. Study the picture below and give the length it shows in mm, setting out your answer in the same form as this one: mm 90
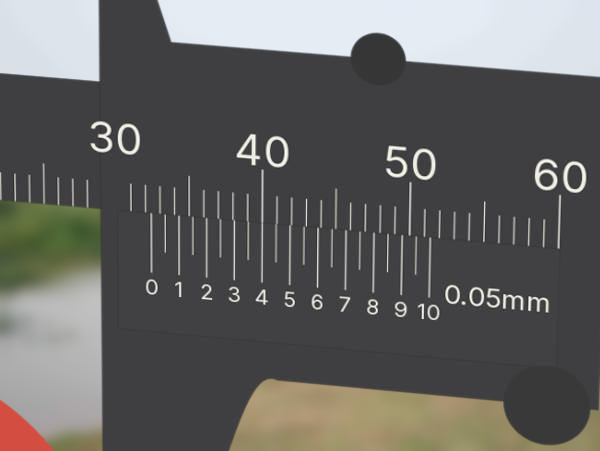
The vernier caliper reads mm 32.4
